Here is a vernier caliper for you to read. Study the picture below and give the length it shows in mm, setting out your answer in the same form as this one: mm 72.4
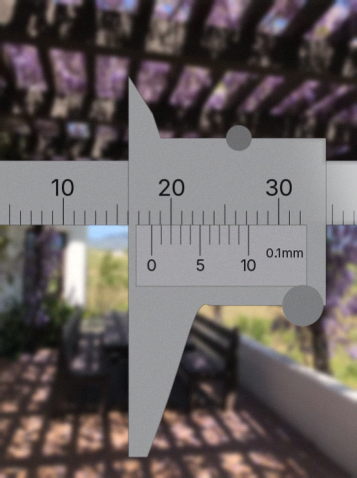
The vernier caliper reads mm 18.2
